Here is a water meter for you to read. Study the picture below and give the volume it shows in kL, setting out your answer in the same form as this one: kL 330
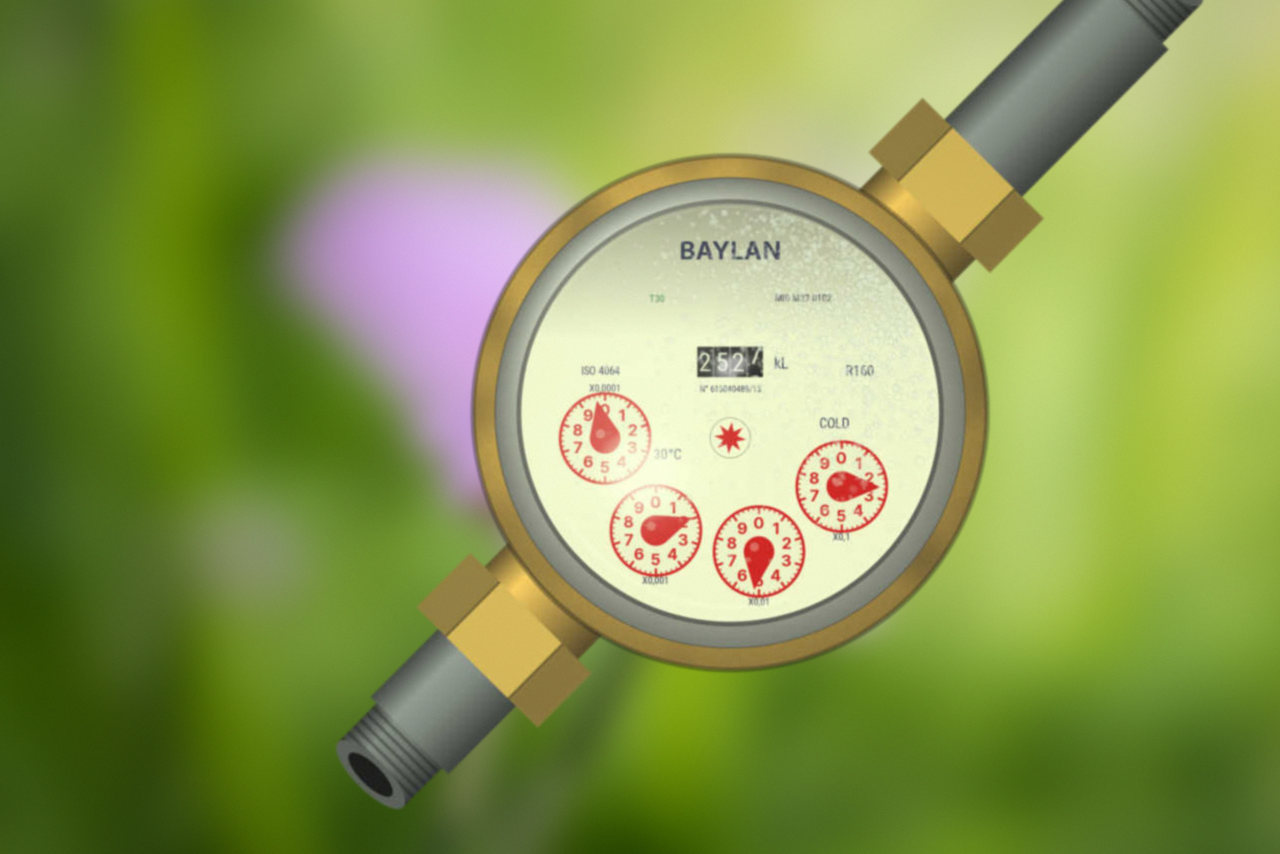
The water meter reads kL 2527.2519
